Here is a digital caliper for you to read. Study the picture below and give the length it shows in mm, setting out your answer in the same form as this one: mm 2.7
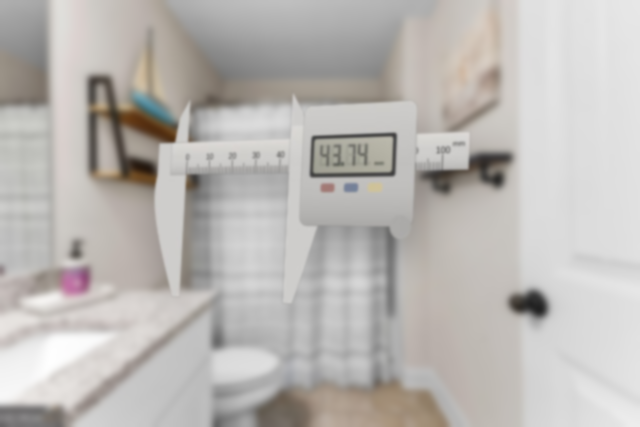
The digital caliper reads mm 43.74
